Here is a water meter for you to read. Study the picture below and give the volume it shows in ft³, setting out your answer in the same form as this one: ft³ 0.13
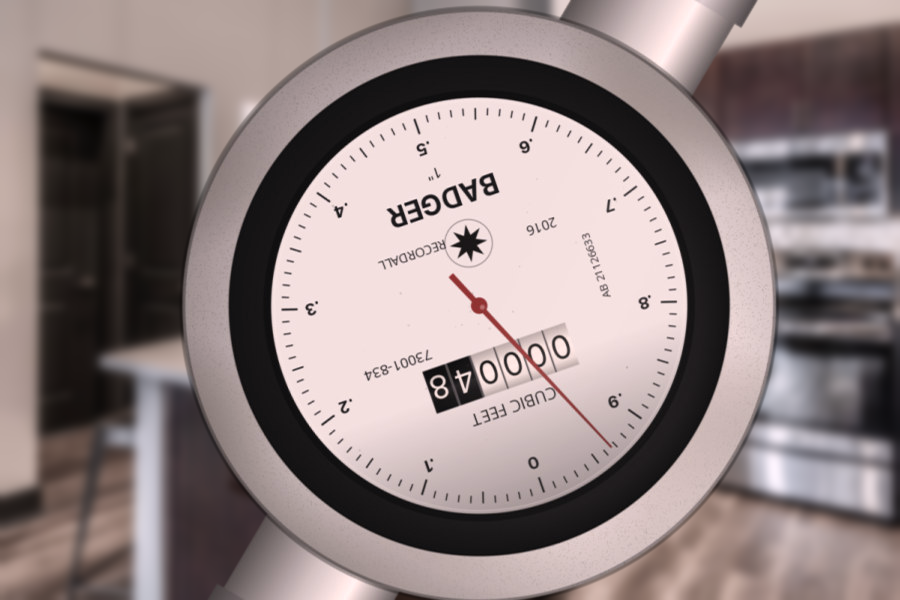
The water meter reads ft³ 47.93
